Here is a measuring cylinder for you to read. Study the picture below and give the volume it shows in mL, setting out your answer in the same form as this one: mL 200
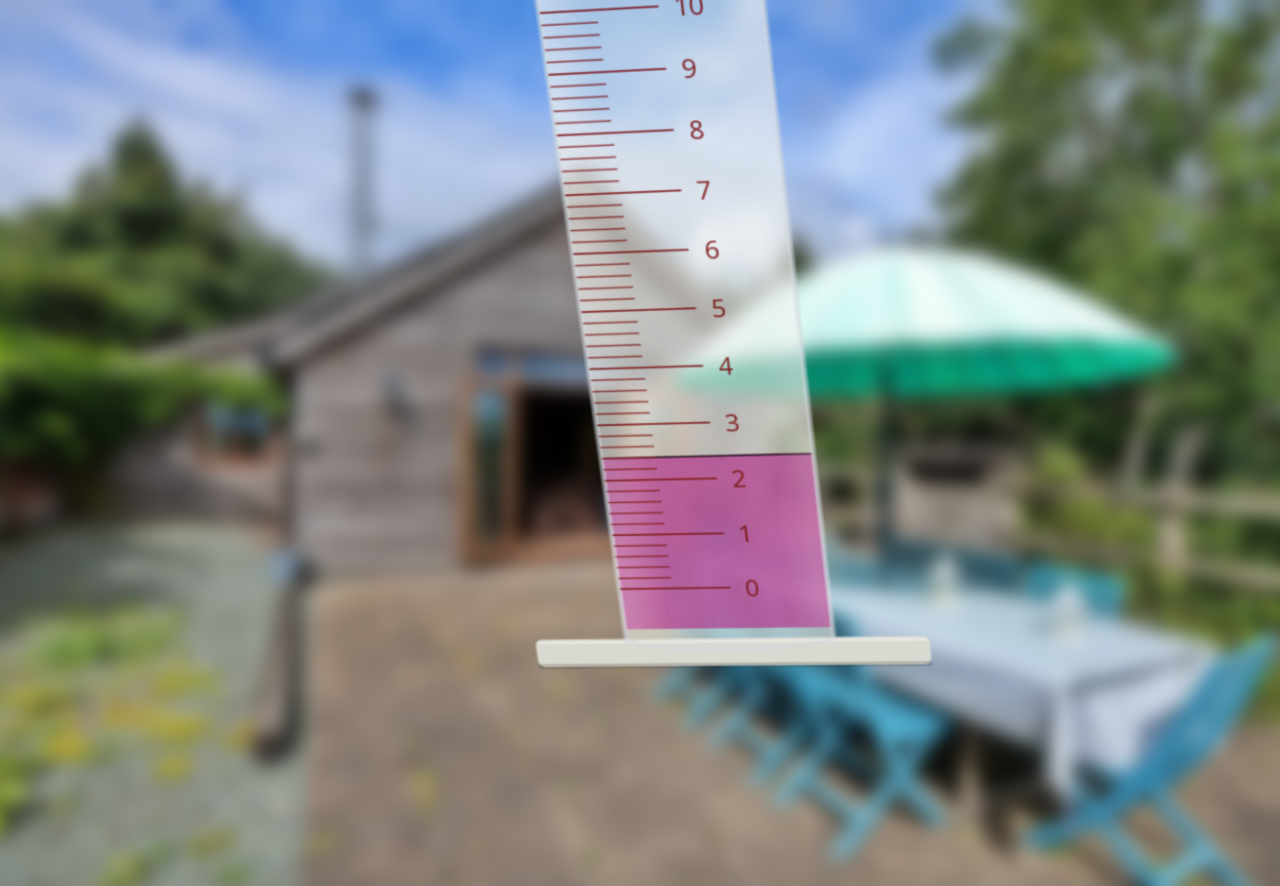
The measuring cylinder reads mL 2.4
